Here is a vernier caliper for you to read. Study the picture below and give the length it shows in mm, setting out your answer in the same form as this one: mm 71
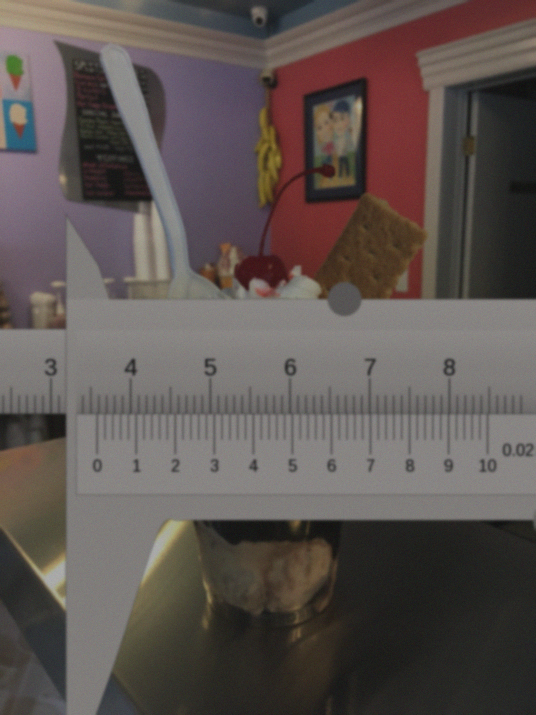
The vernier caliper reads mm 35.8
